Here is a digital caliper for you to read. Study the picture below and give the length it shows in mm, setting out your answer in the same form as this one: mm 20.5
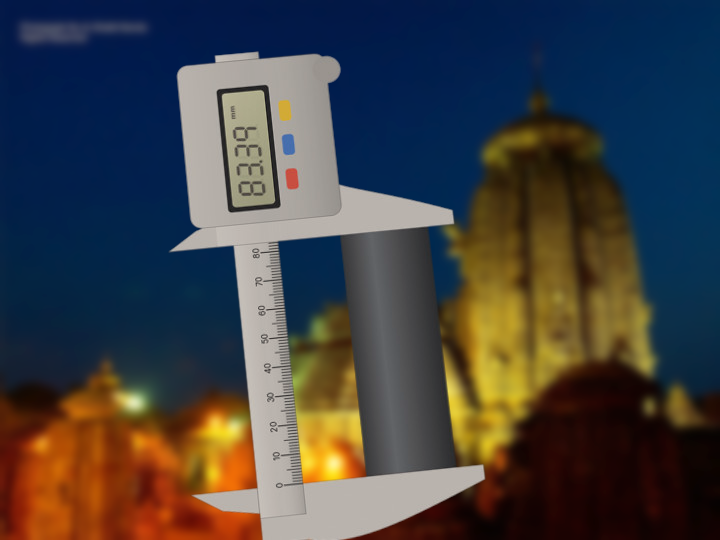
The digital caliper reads mm 83.39
